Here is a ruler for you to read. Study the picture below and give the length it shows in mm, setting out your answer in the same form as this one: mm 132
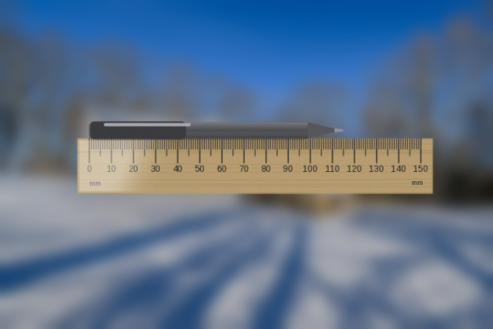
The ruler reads mm 115
